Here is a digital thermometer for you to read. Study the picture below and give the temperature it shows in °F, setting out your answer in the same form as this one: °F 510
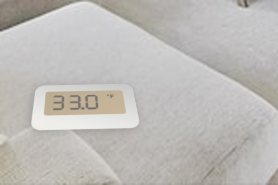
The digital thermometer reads °F 33.0
